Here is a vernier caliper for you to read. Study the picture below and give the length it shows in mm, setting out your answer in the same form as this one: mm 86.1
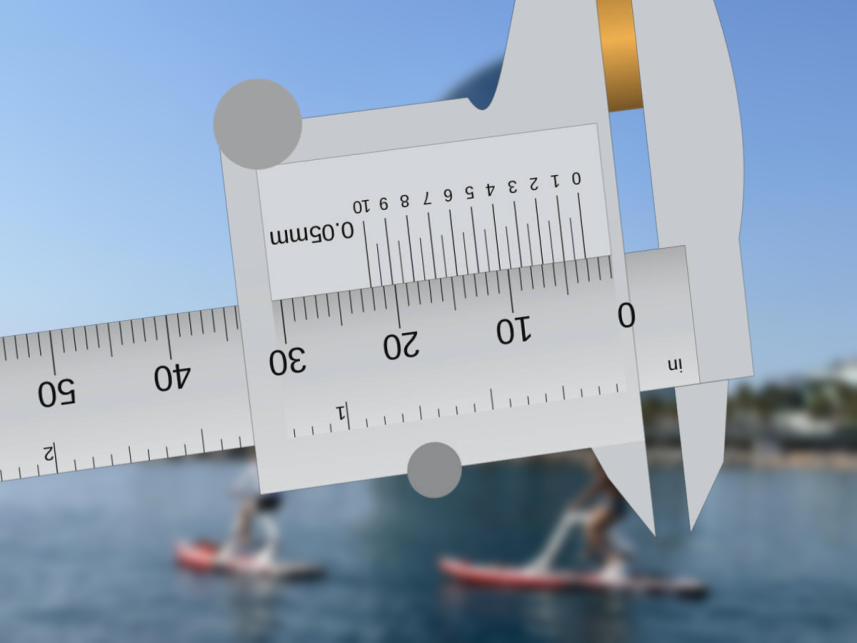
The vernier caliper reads mm 3.1
